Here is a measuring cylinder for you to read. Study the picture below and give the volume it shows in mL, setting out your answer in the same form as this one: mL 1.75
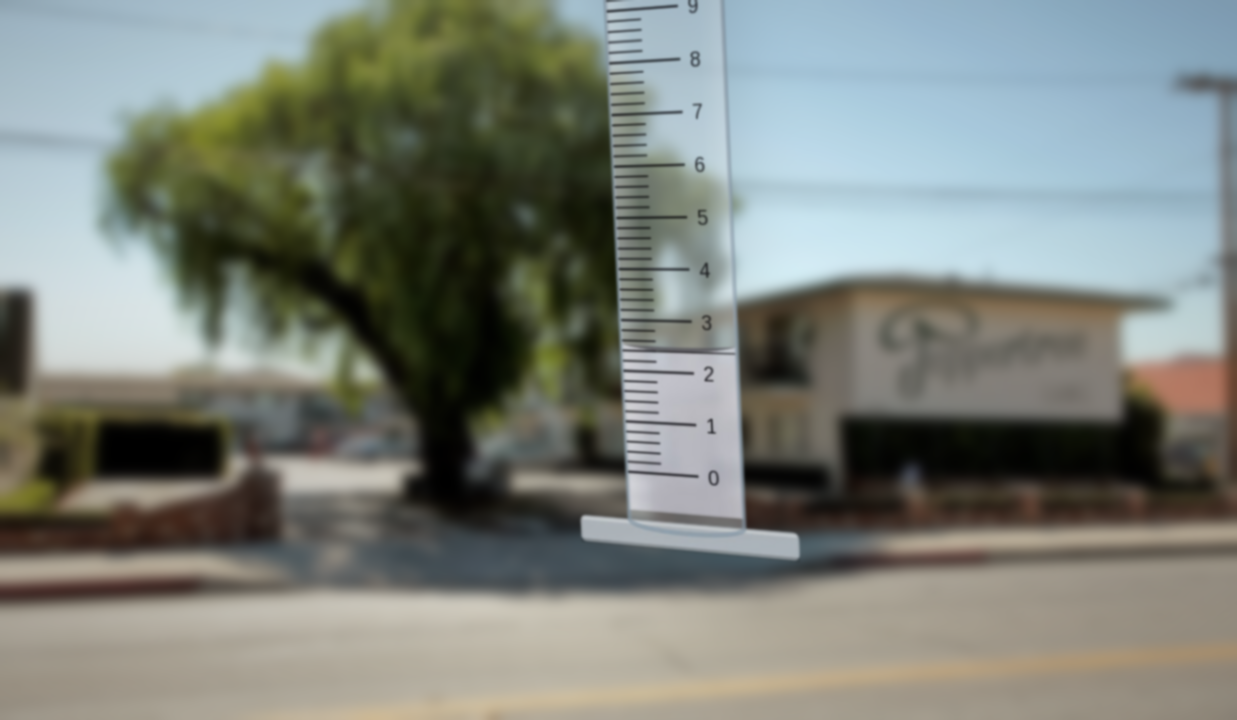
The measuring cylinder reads mL 2.4
